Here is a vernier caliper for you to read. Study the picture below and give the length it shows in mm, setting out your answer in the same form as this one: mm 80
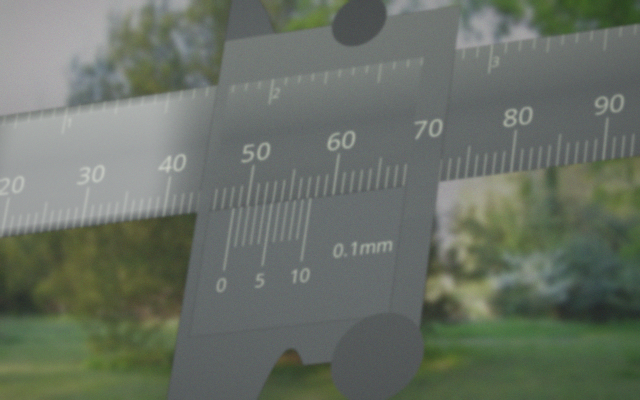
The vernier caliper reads mm 48.4
